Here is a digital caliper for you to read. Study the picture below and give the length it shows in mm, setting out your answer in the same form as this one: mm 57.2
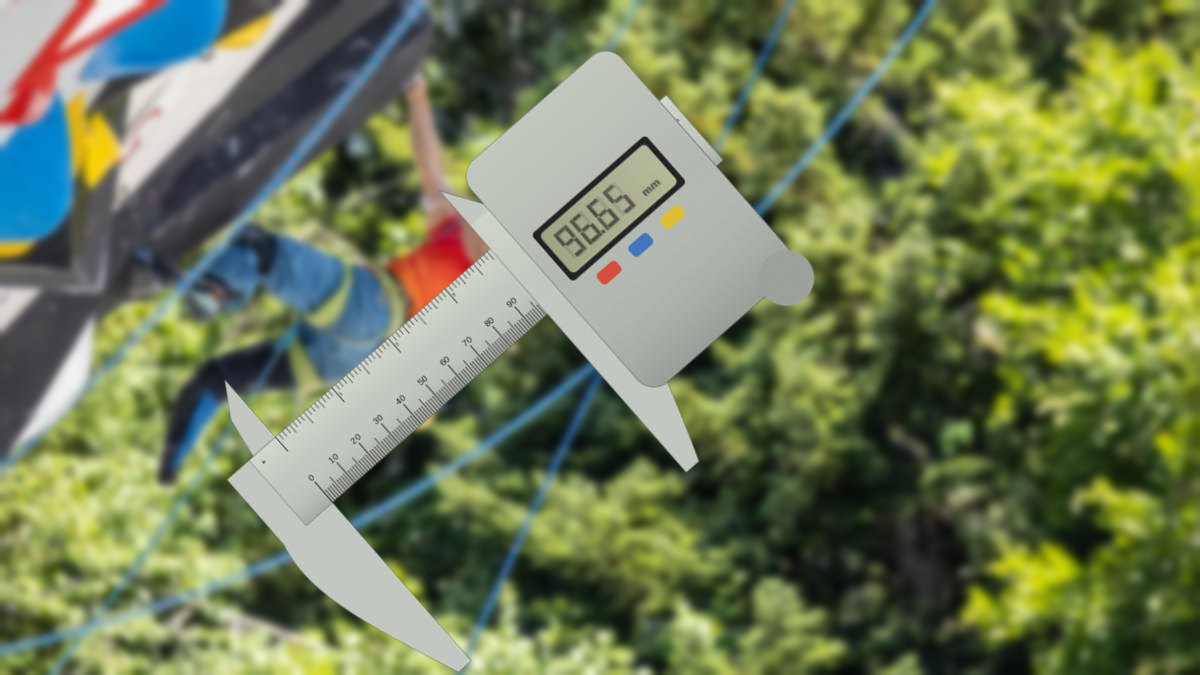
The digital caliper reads mm 96.65
